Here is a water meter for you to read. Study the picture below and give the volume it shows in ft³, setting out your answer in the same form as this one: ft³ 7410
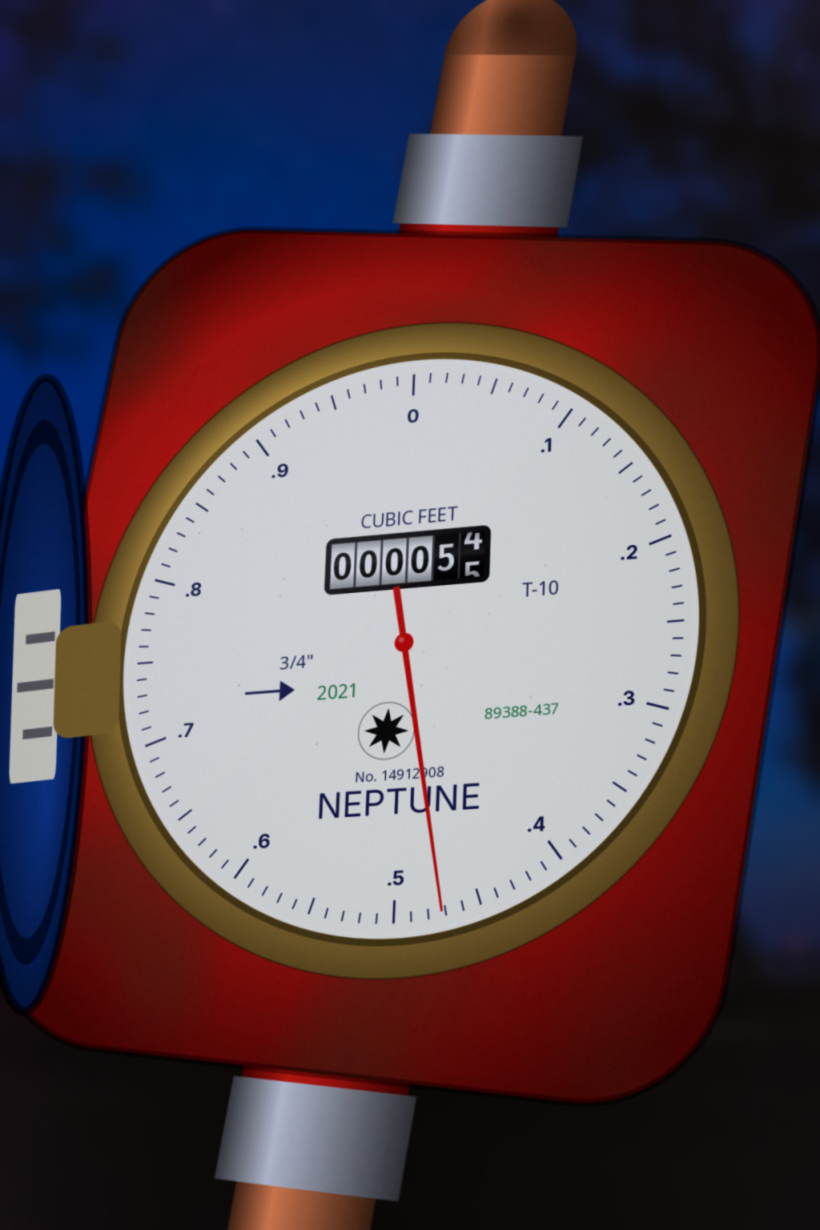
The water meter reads ft³ 54.47
